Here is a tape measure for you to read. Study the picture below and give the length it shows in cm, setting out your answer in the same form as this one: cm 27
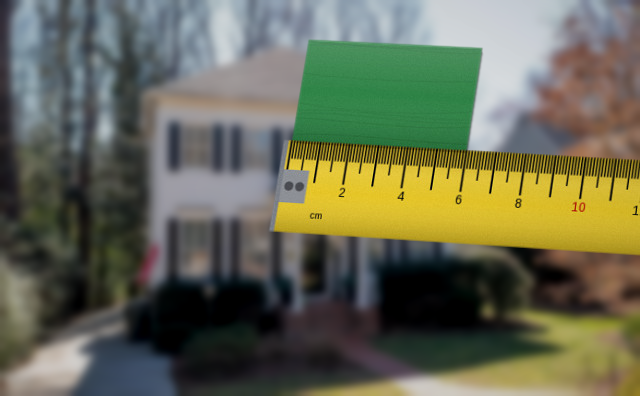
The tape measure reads cm 6
